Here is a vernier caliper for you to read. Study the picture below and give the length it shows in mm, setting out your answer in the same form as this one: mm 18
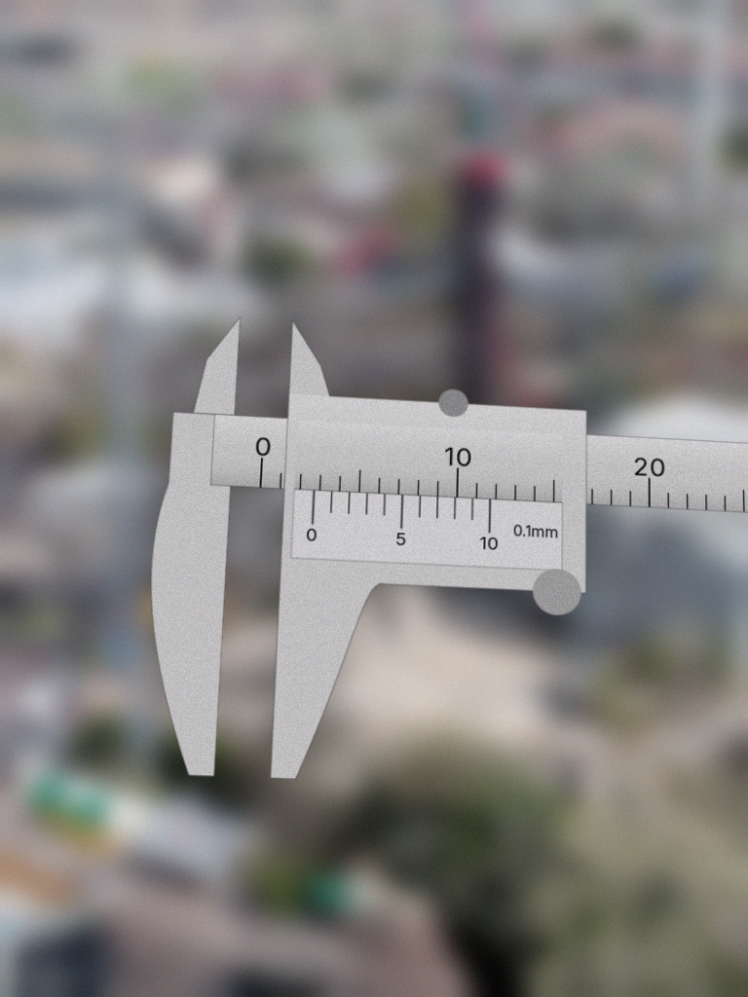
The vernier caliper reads mm 2.7
